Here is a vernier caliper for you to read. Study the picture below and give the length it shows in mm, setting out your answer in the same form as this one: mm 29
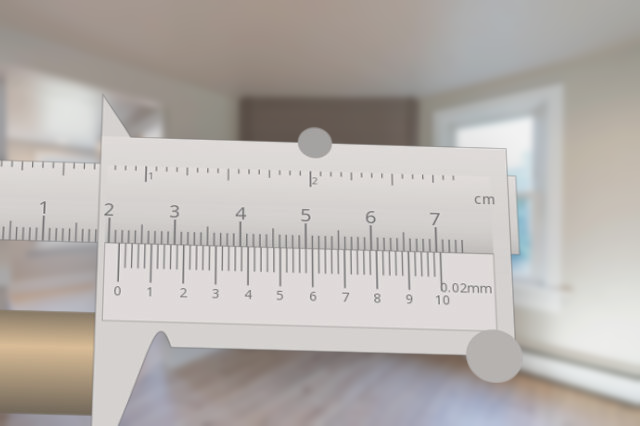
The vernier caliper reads mm 21.6
